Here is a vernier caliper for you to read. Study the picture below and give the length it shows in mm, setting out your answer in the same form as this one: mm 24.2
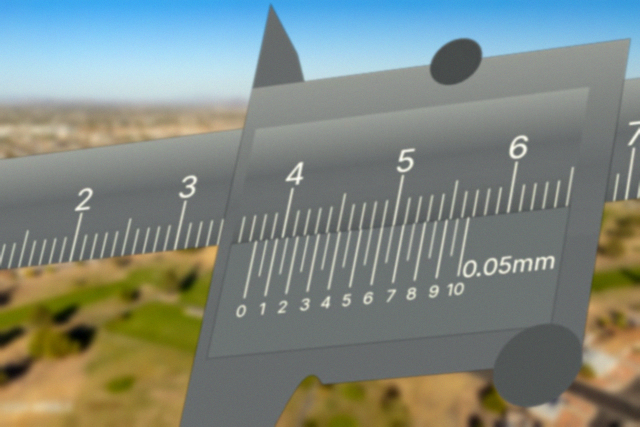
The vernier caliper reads mm 37.6
